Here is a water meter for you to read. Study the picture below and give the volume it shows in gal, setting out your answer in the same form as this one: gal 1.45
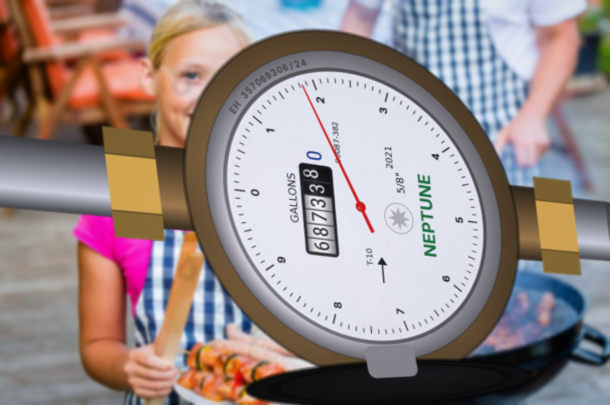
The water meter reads gal 6873381.8
